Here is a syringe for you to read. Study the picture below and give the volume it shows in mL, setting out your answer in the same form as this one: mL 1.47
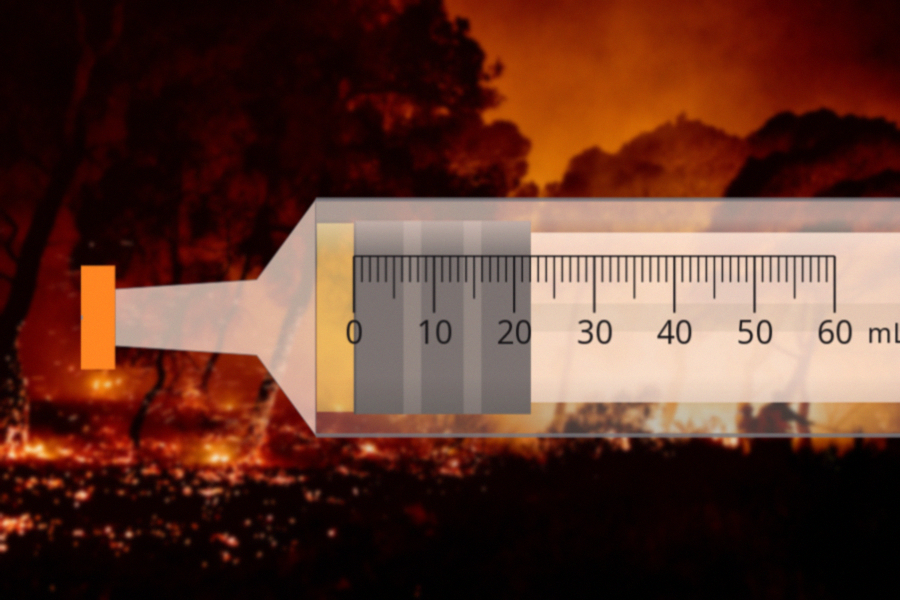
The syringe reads mL 0
